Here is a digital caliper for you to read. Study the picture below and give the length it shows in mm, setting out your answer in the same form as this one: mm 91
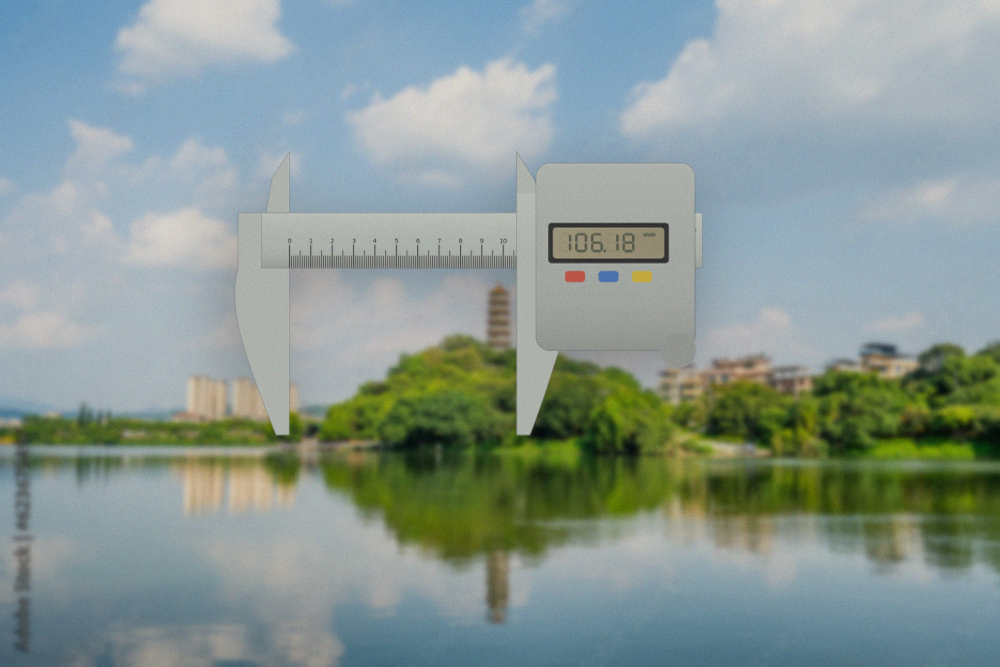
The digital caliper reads mm 106.18
